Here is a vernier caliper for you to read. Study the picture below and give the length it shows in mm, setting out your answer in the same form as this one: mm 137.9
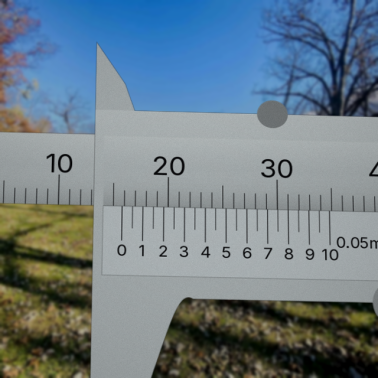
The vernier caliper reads mm 15.8
